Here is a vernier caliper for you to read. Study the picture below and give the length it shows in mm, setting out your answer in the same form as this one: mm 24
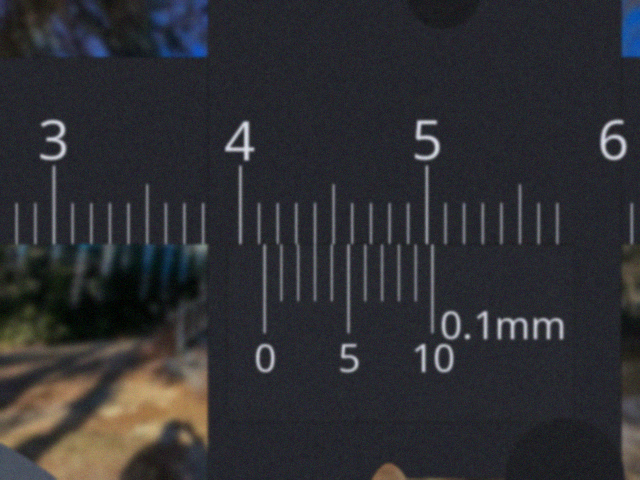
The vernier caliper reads mm 41.3
